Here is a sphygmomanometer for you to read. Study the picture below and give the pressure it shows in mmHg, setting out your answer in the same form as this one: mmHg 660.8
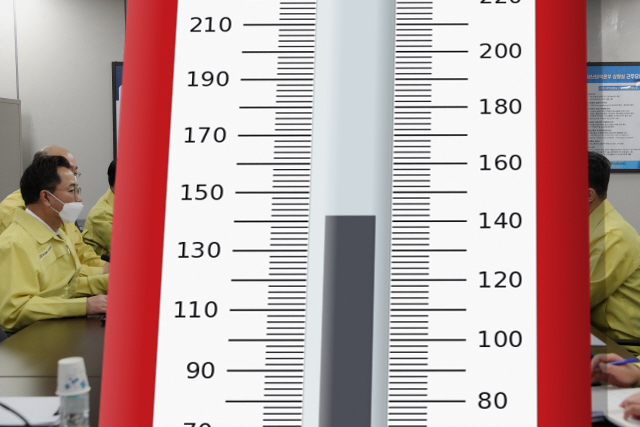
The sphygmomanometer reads mmHg 142
